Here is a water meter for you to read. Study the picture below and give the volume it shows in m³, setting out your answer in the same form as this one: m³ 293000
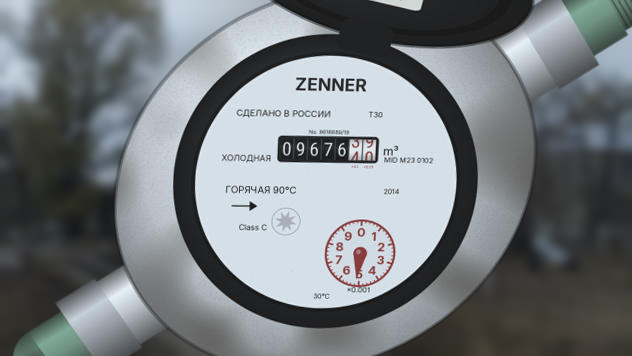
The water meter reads m³ 9676.395
